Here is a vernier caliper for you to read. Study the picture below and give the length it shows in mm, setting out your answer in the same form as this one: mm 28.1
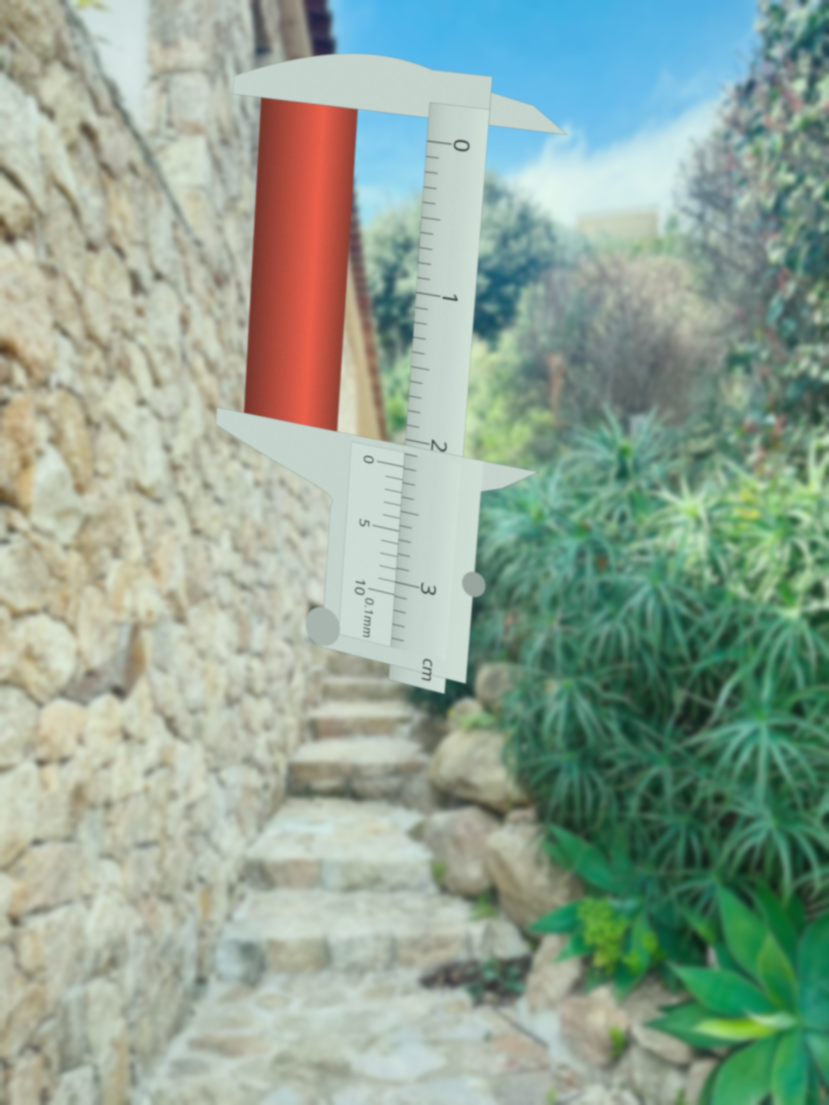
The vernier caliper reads mm 21.9
